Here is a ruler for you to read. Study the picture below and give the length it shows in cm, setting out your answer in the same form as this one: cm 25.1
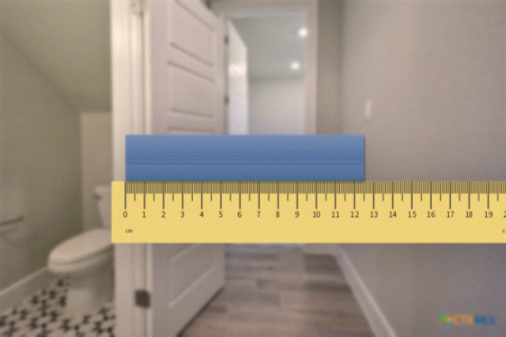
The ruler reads cm 12.5
